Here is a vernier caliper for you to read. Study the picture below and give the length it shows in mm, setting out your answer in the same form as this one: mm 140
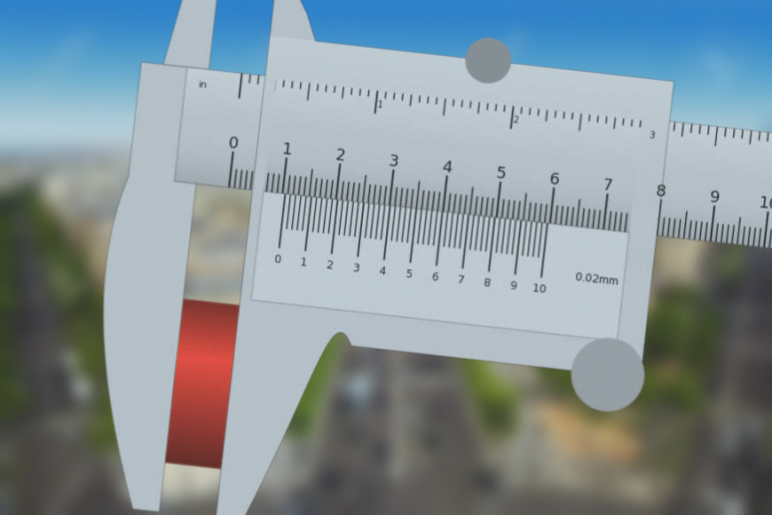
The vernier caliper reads mm 10.5
